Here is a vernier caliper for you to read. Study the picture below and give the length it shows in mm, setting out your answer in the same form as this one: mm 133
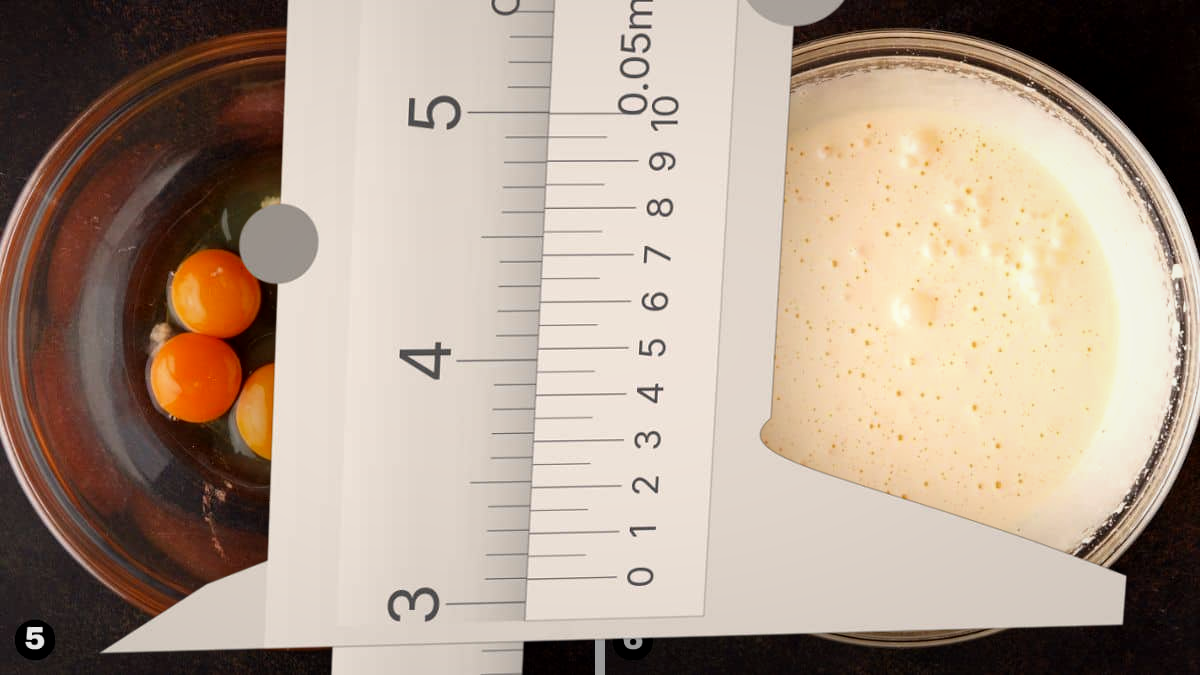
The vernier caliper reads mm 30.95
